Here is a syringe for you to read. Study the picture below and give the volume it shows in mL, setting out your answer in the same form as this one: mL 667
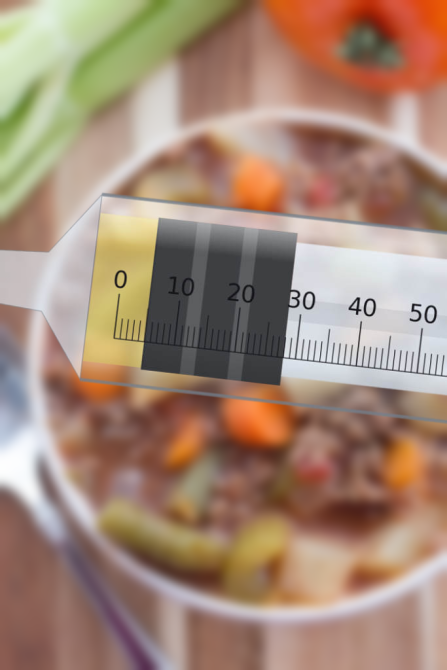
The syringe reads mL 5
